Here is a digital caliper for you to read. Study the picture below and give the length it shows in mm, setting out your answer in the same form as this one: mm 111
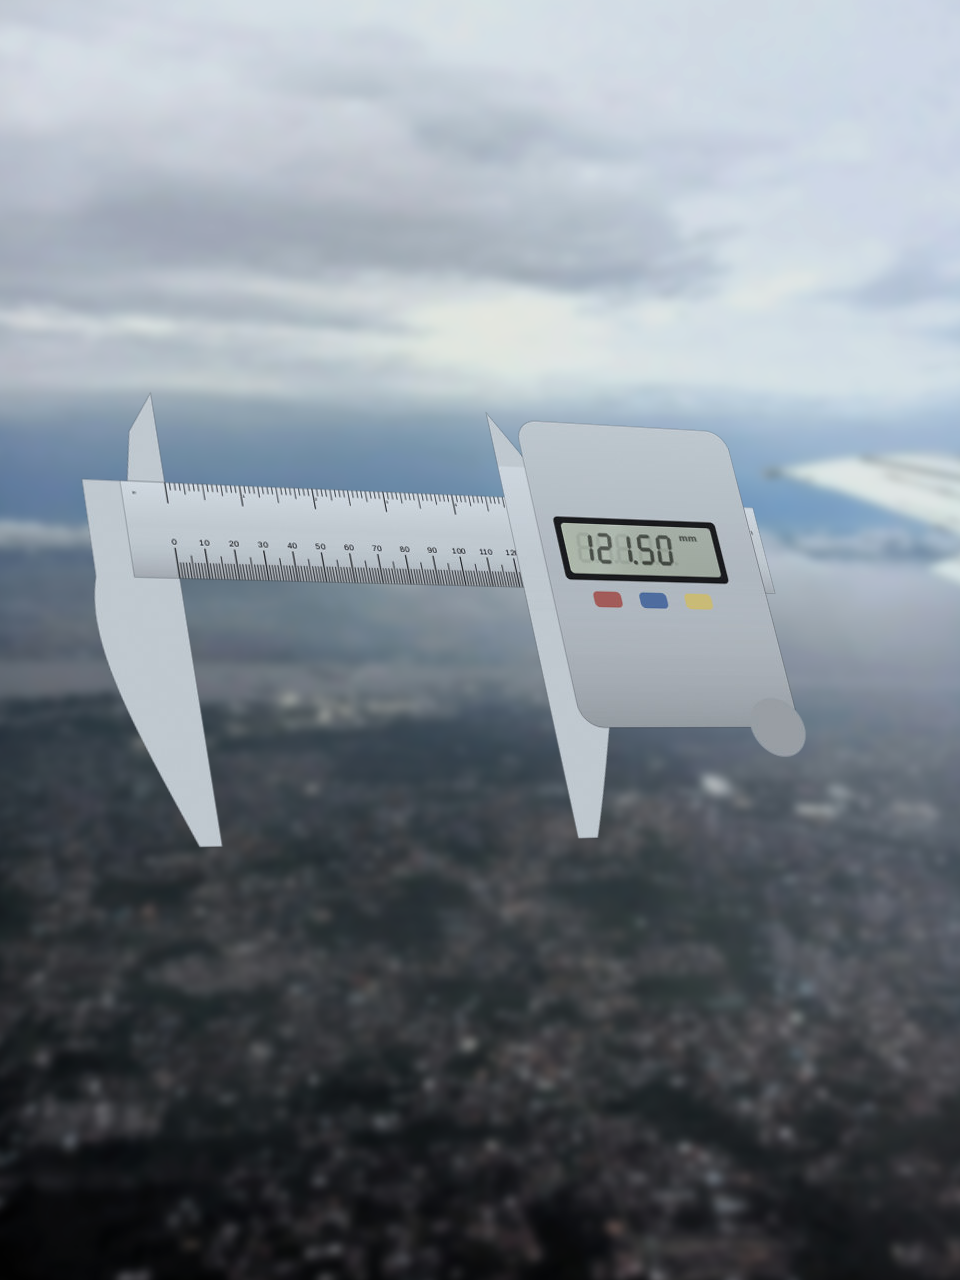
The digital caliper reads mm 121.50
